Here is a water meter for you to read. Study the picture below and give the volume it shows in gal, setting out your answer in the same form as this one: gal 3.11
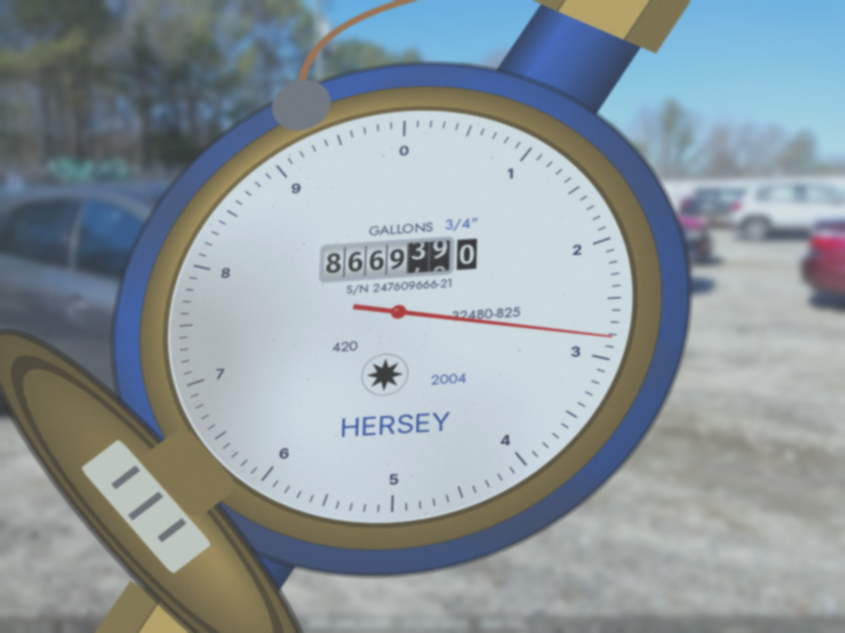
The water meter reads gal 8669392.8
